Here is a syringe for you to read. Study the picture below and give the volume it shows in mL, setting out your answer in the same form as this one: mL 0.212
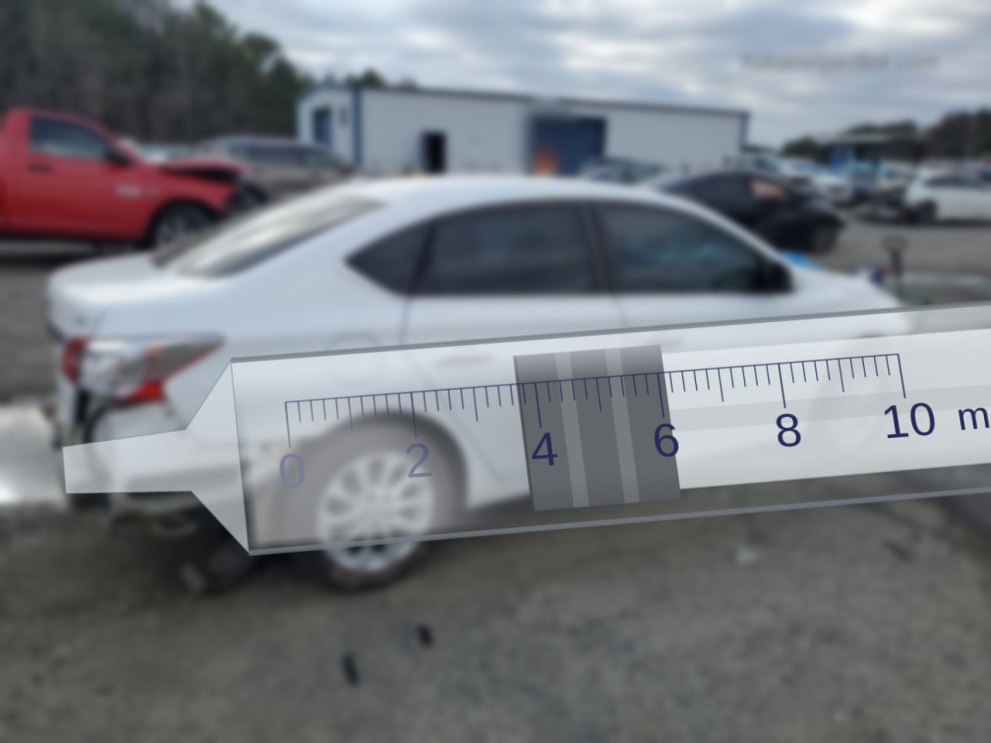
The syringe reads mL 3.7
